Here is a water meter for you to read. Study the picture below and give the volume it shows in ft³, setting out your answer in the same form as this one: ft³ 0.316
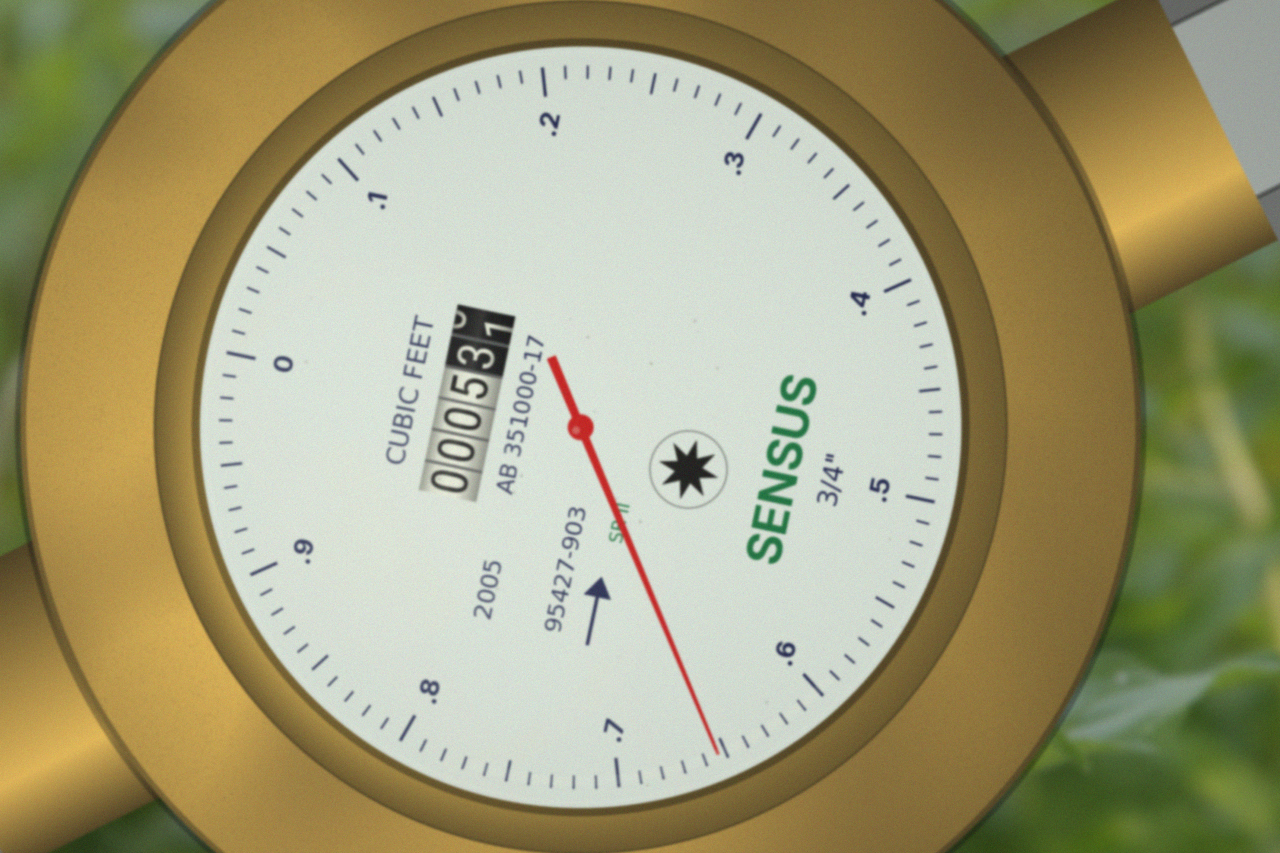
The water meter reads ft³ 530.65
